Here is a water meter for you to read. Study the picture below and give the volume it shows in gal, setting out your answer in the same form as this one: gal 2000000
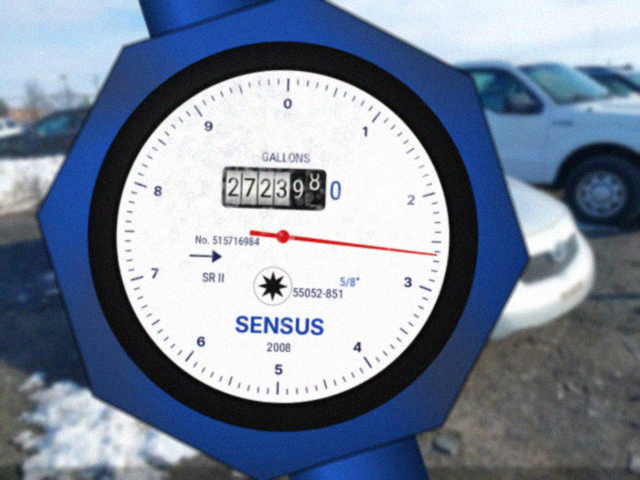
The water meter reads gal 2723982.6
